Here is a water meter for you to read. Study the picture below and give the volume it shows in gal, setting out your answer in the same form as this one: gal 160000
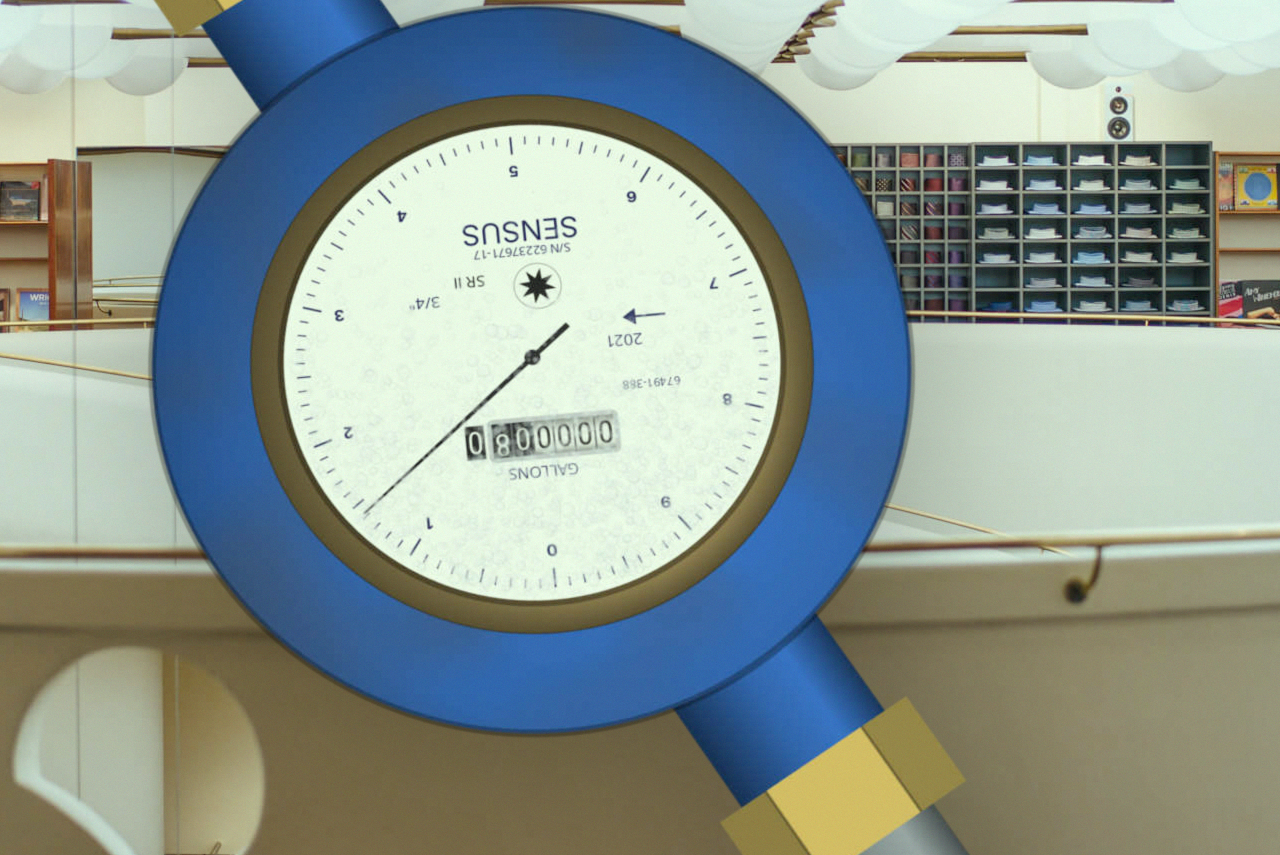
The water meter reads gal 81.4
